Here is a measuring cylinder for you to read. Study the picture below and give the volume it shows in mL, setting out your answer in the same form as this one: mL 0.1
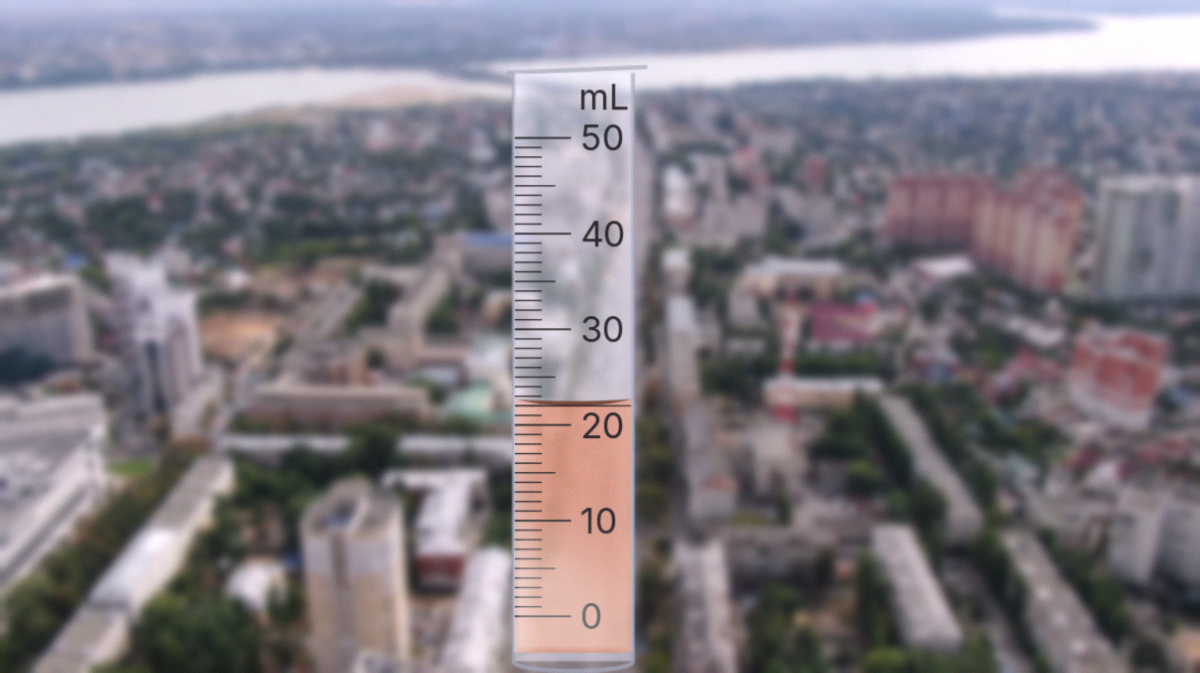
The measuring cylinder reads mL 22
